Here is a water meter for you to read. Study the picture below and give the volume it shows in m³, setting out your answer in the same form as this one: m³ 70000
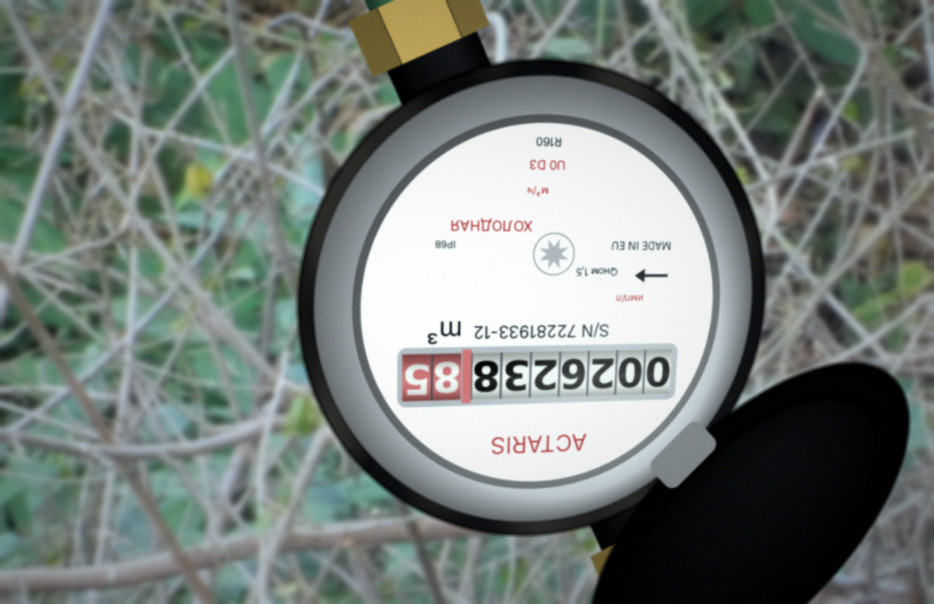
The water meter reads m³ 26238.85
